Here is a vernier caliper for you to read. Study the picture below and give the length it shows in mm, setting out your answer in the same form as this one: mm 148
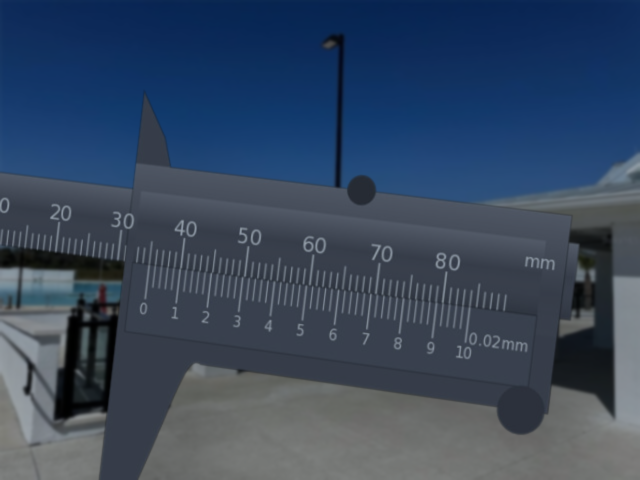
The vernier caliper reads mm 35.0
